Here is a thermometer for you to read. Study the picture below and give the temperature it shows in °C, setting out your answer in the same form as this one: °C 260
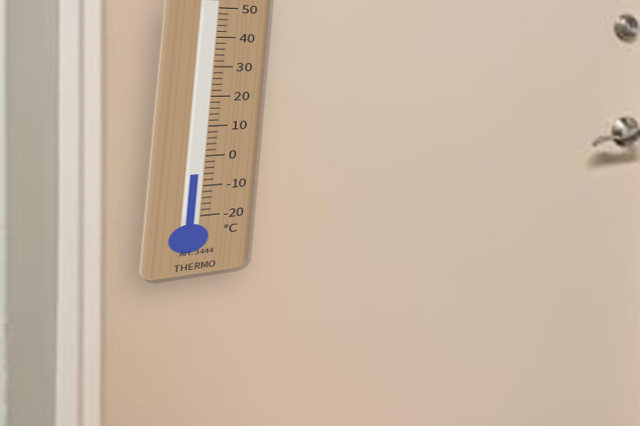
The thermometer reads °C -6
